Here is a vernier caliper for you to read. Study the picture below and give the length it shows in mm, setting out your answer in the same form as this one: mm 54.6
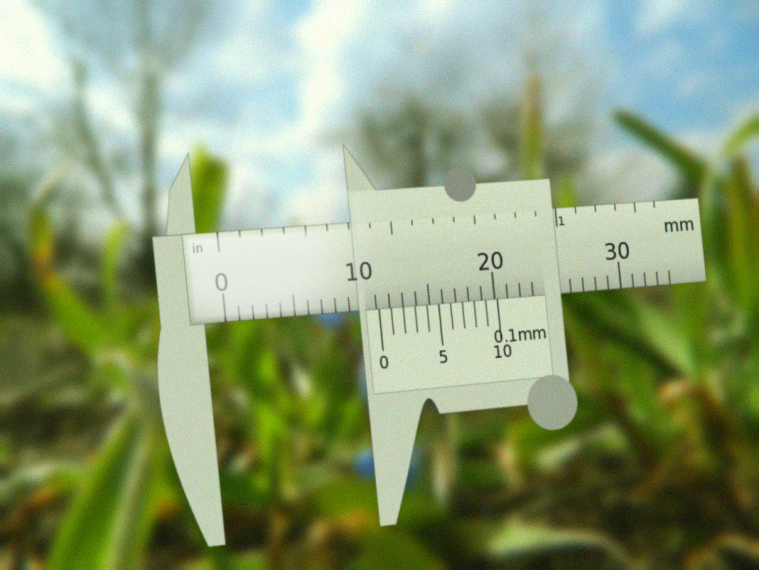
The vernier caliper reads mm 11.2
